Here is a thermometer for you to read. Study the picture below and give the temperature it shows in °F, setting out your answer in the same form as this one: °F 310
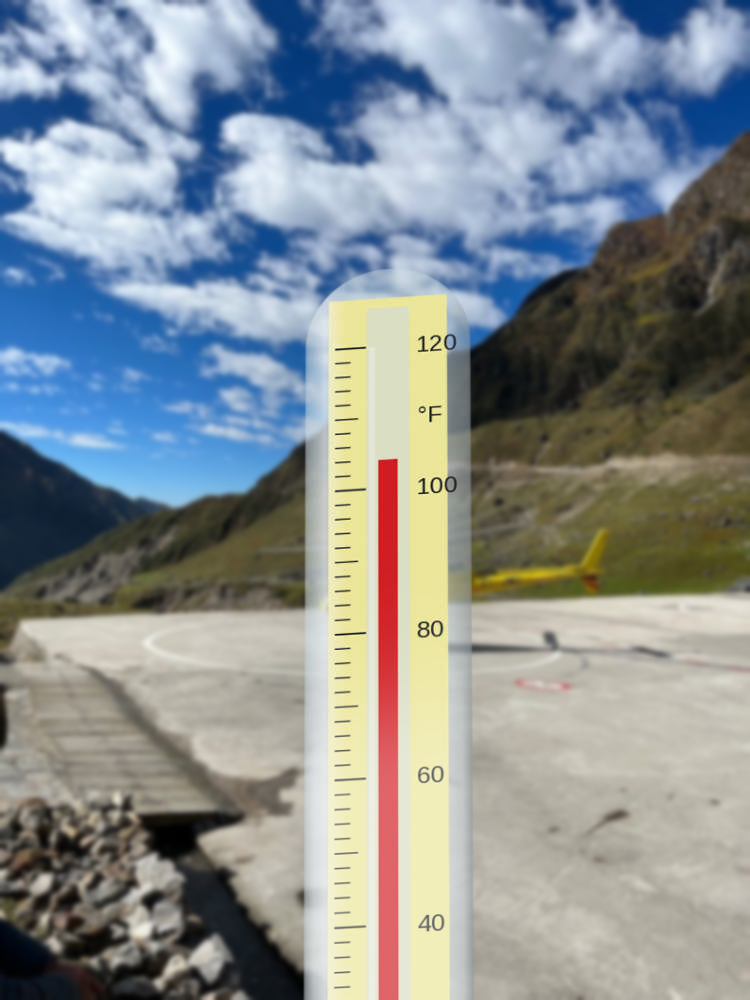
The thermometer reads °F 104
